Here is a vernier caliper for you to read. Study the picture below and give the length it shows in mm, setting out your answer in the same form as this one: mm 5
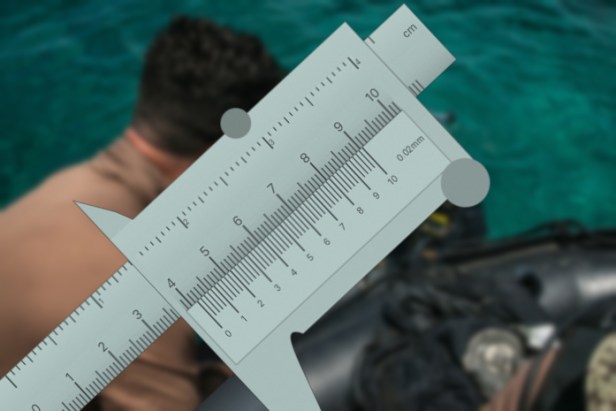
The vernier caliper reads mm 41.5
